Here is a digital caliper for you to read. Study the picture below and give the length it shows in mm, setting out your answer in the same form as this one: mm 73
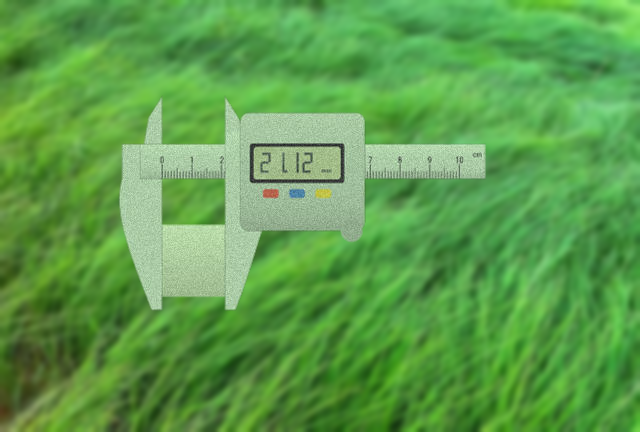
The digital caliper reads mm 21.12
